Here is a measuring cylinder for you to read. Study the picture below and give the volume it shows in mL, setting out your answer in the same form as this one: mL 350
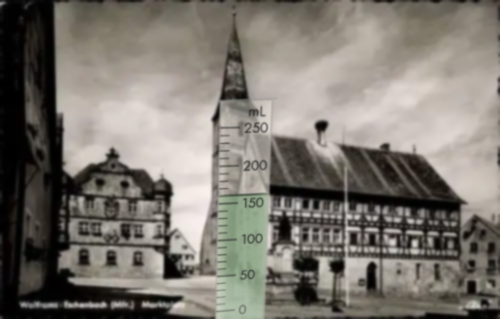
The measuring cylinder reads mL 160
